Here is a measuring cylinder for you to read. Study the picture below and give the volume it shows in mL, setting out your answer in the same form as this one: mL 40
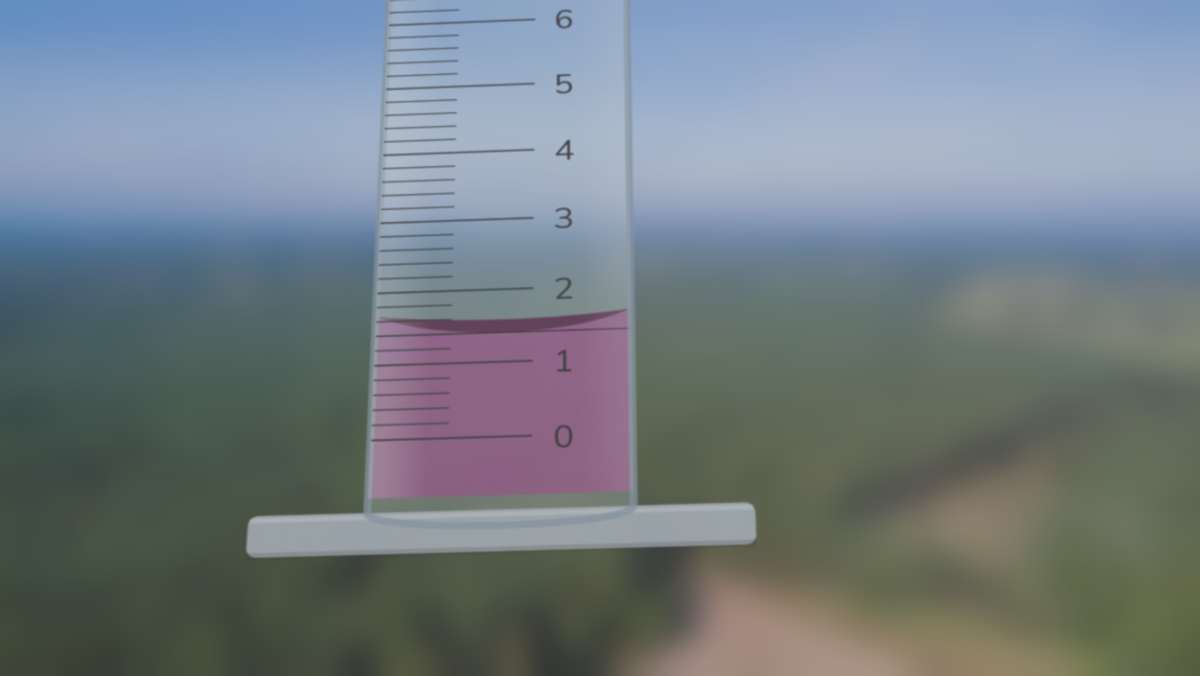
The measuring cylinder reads mL 1.4
